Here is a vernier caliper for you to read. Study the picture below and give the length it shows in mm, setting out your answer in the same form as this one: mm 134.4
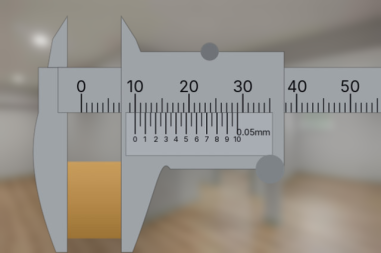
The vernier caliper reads mm 10.0
